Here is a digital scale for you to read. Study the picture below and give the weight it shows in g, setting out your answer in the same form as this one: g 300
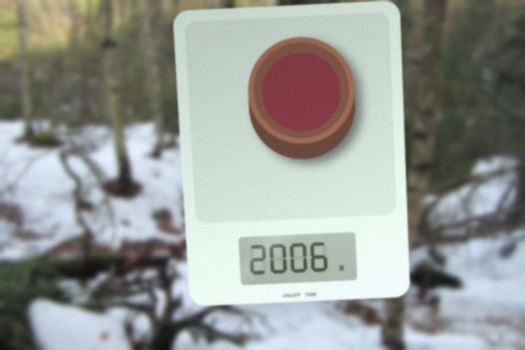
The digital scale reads g 2006
